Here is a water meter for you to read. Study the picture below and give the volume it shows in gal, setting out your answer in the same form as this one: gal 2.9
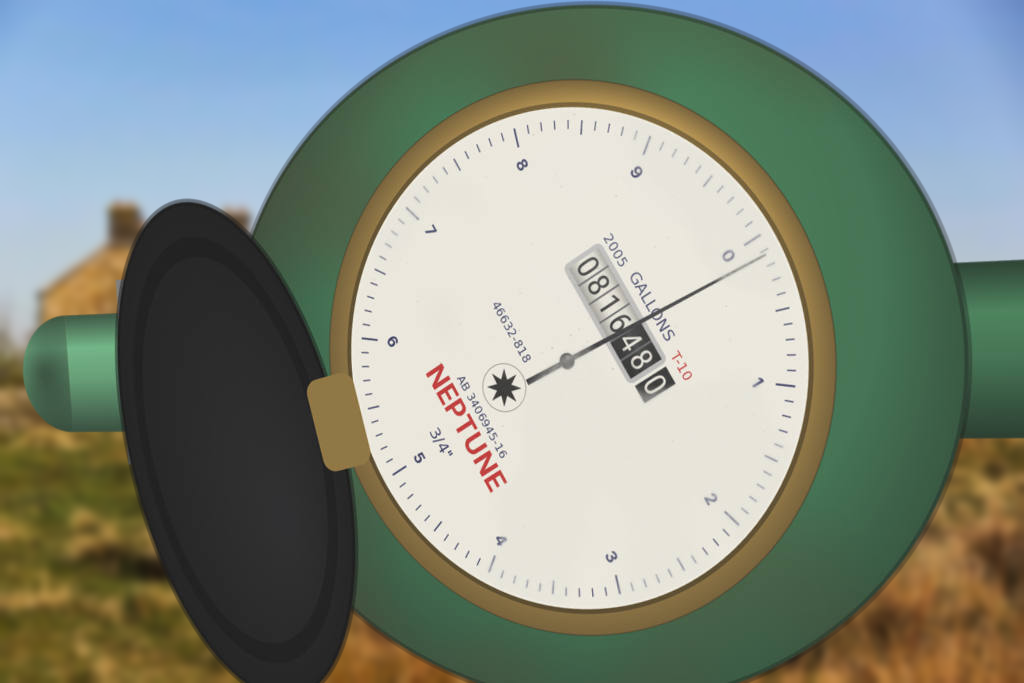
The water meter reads gal 816480.1
